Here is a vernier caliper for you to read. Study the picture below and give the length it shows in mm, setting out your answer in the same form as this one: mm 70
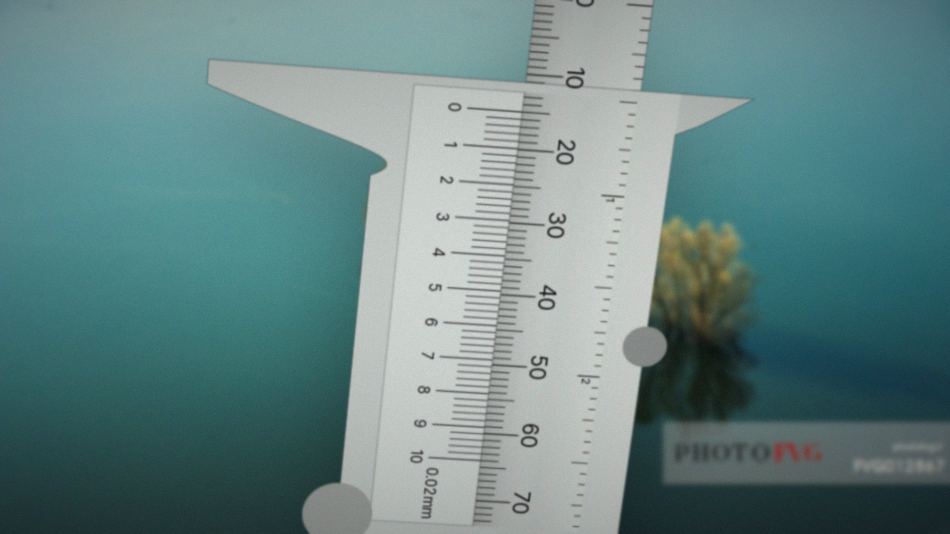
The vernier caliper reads mm 15.0
